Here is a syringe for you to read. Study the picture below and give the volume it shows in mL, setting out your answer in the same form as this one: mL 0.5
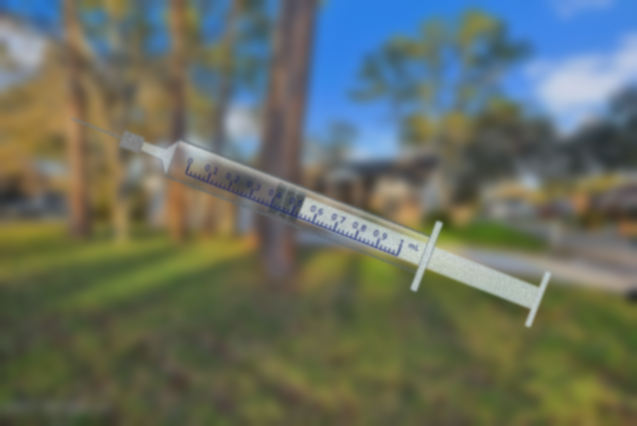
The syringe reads mL 0.4
